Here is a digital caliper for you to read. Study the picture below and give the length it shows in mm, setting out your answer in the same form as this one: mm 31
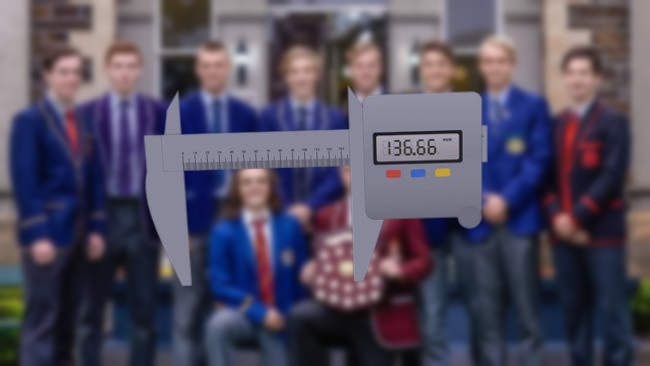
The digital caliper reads mm 136.66
